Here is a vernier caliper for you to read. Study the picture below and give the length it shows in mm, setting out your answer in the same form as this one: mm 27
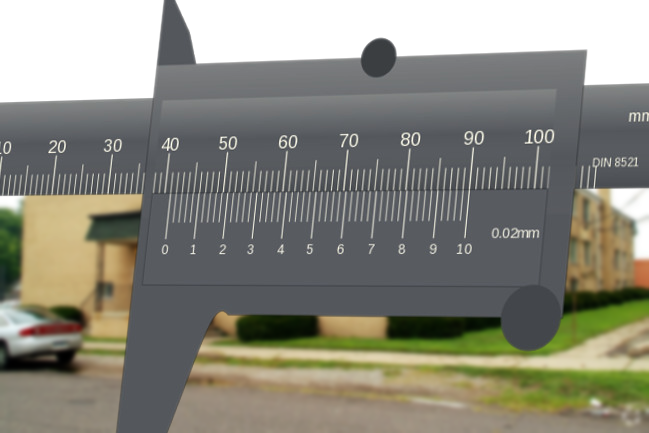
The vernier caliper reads mm 41.0
